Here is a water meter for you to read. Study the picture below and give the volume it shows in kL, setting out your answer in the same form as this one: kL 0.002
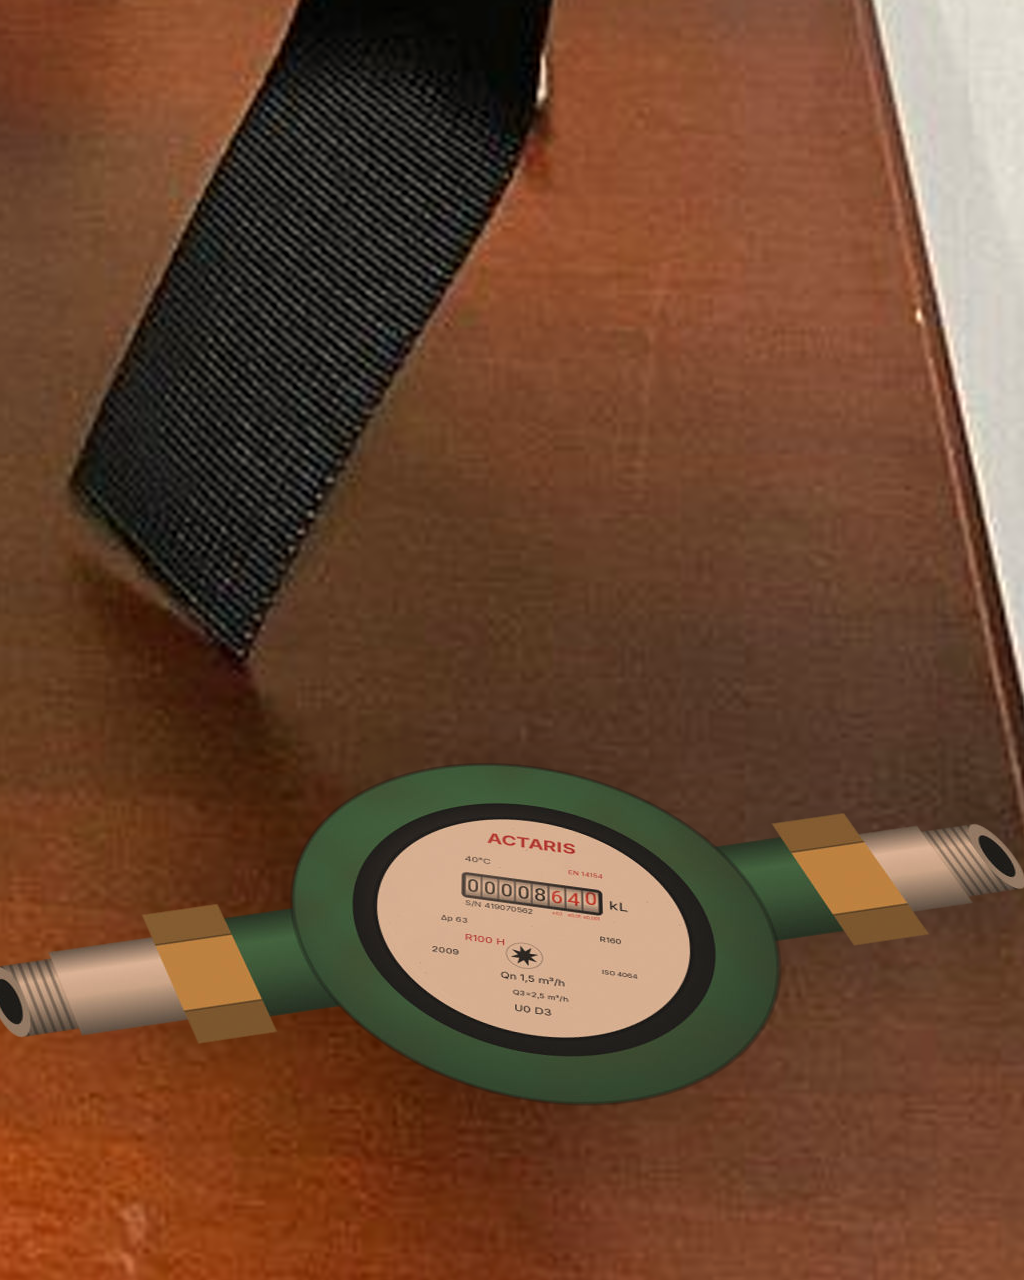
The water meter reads kL 8.640
